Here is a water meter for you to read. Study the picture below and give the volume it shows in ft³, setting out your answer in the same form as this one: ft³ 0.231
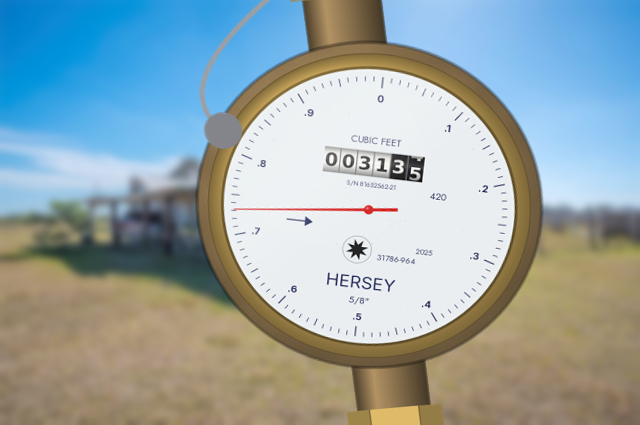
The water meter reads ft³ 3134.73
